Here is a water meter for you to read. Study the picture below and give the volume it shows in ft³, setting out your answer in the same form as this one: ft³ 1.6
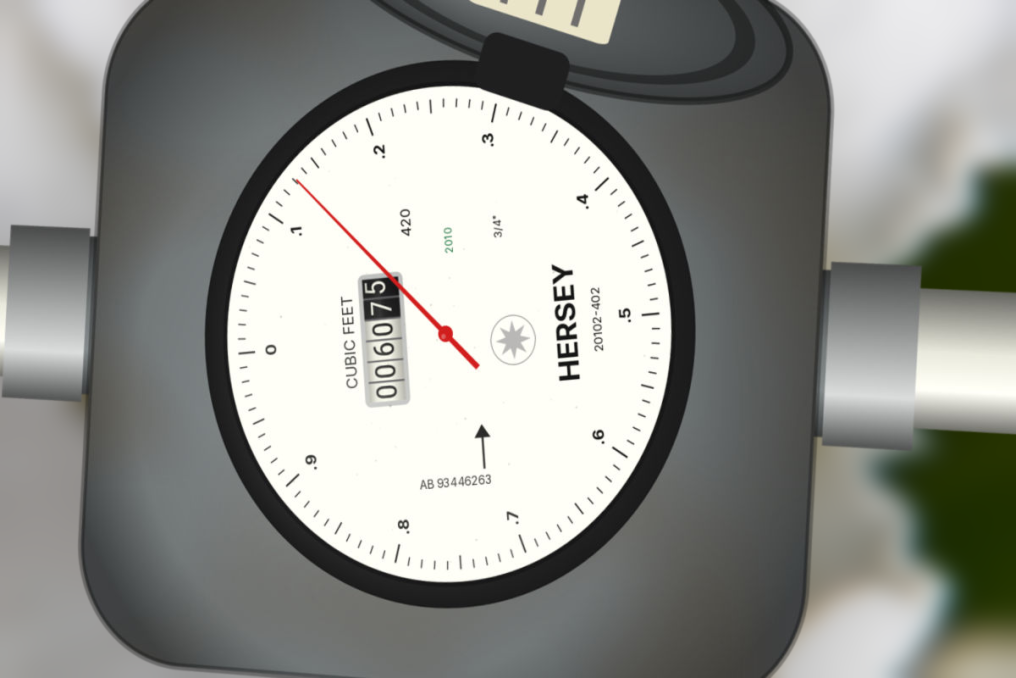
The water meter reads ft³ 6075.13
